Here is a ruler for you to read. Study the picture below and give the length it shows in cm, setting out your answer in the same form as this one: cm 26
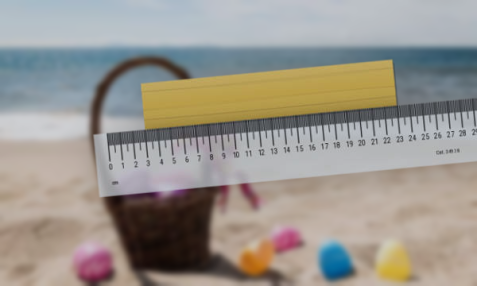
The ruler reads cm 20
